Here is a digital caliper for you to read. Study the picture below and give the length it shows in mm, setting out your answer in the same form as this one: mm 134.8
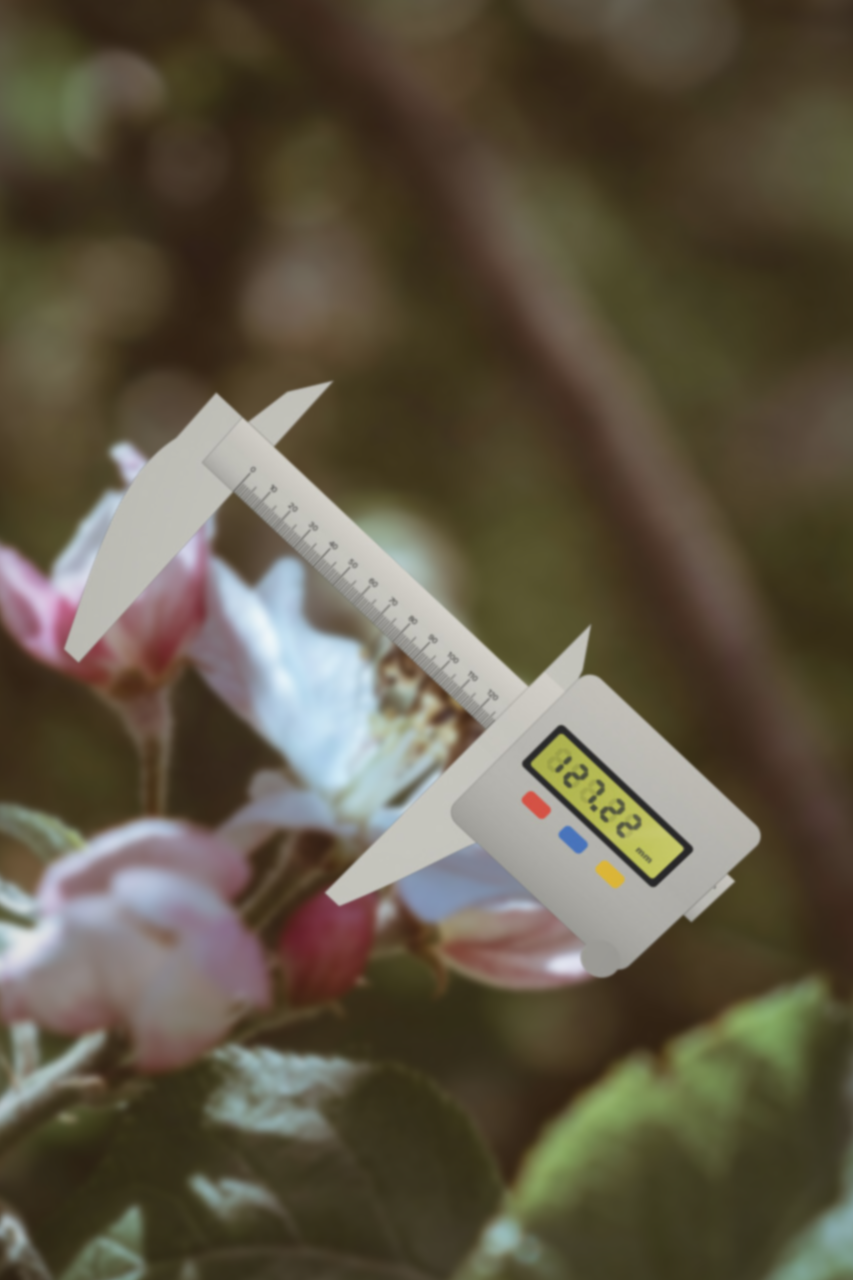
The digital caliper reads mm 127.22
